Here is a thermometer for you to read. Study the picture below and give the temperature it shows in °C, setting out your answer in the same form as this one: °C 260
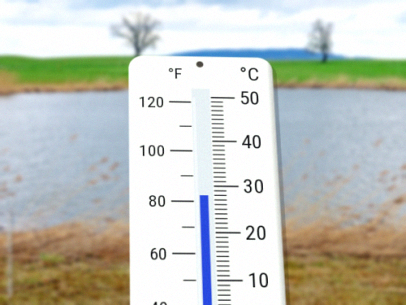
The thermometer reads °C 28
